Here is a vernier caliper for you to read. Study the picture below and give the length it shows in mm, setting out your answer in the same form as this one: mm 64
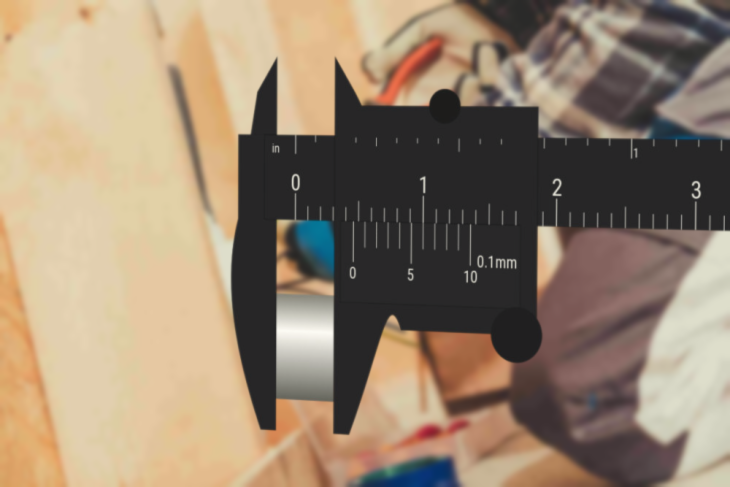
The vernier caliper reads mm 4.6
